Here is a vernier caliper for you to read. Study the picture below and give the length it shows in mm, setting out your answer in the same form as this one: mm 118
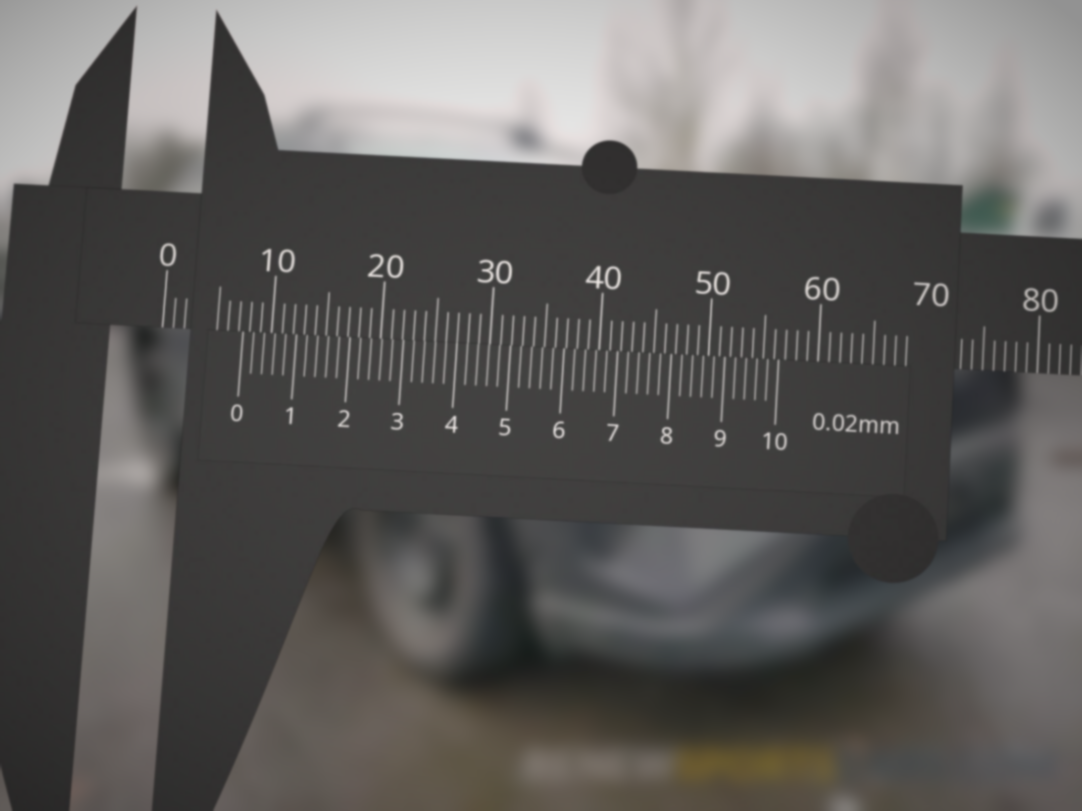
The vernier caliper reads mm 7.4
